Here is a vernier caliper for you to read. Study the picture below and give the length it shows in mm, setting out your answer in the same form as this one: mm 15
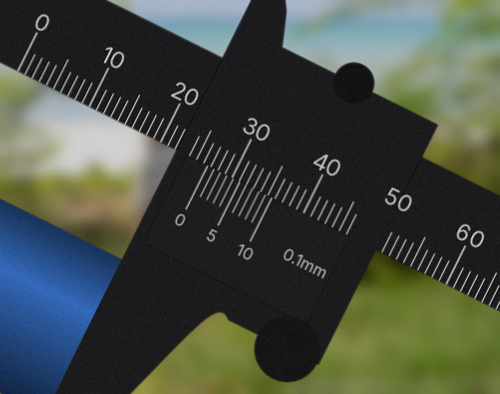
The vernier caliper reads mm 26.6
